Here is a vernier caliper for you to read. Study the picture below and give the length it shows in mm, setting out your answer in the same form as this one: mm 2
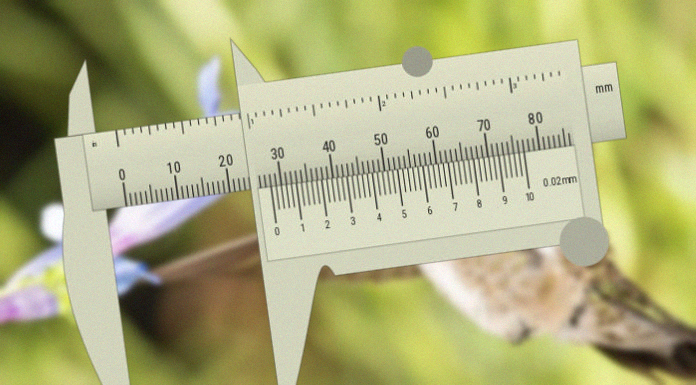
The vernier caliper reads mm 28.0
